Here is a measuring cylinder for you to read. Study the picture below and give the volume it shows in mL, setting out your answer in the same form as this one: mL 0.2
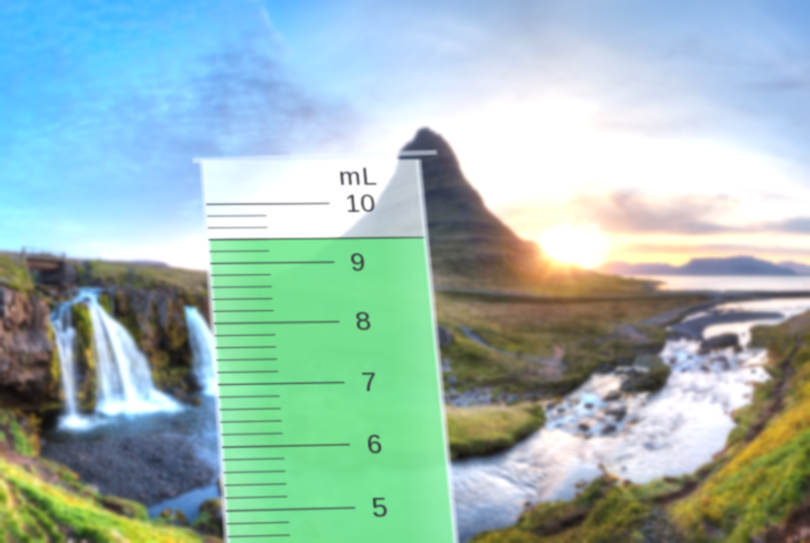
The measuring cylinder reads mL 9.4
